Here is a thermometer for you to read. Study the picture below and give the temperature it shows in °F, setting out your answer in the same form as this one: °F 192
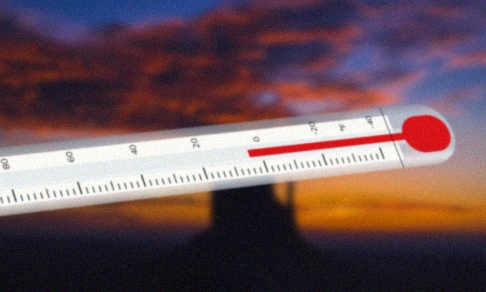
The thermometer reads °F 4
